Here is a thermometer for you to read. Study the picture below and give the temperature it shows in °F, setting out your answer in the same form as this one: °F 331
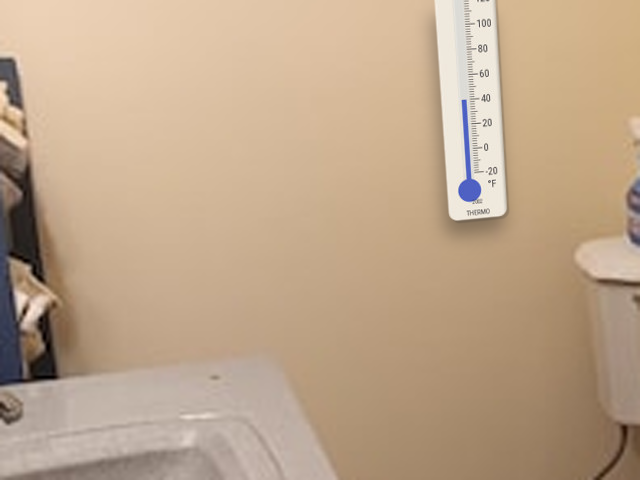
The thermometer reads °F 40
